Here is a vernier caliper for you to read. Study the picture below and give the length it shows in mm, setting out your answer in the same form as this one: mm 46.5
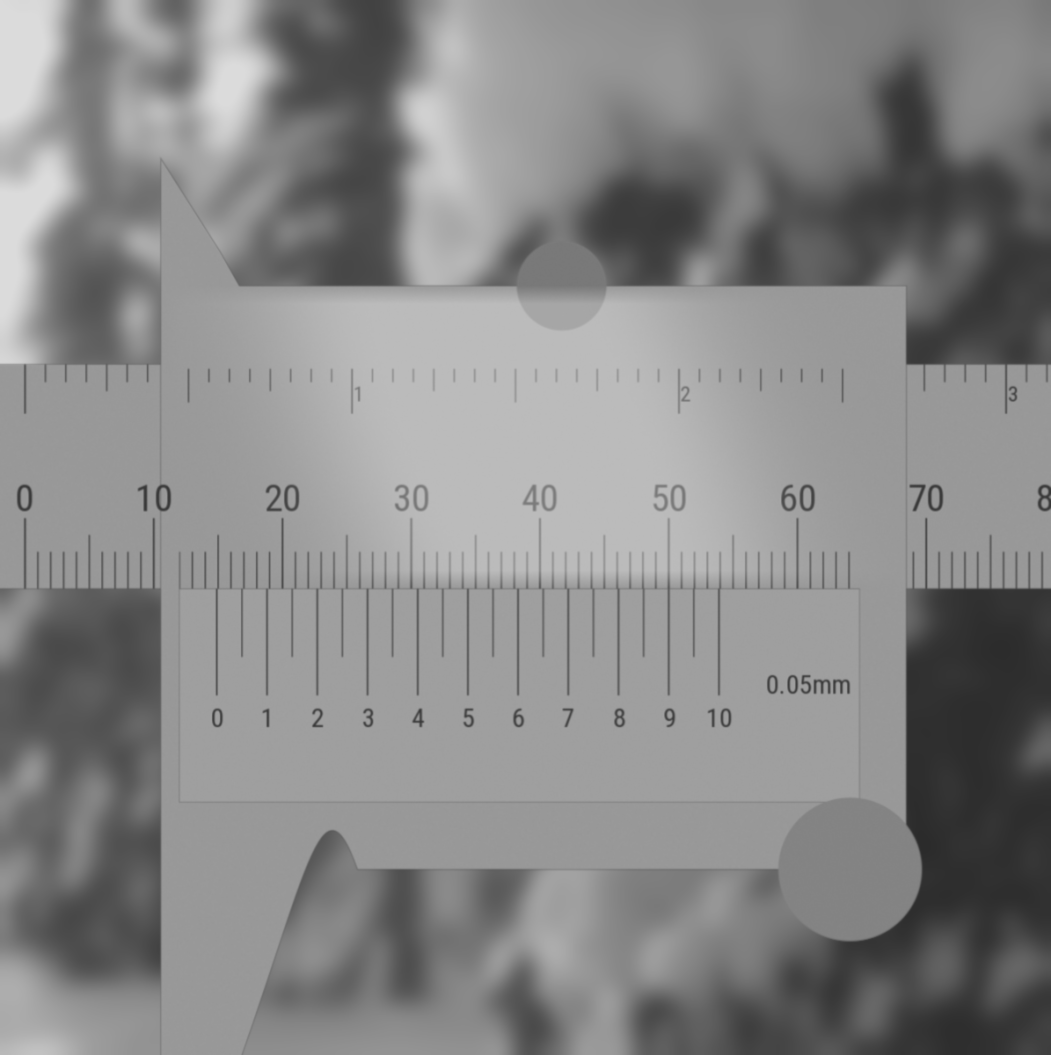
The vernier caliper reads mm 14.9
